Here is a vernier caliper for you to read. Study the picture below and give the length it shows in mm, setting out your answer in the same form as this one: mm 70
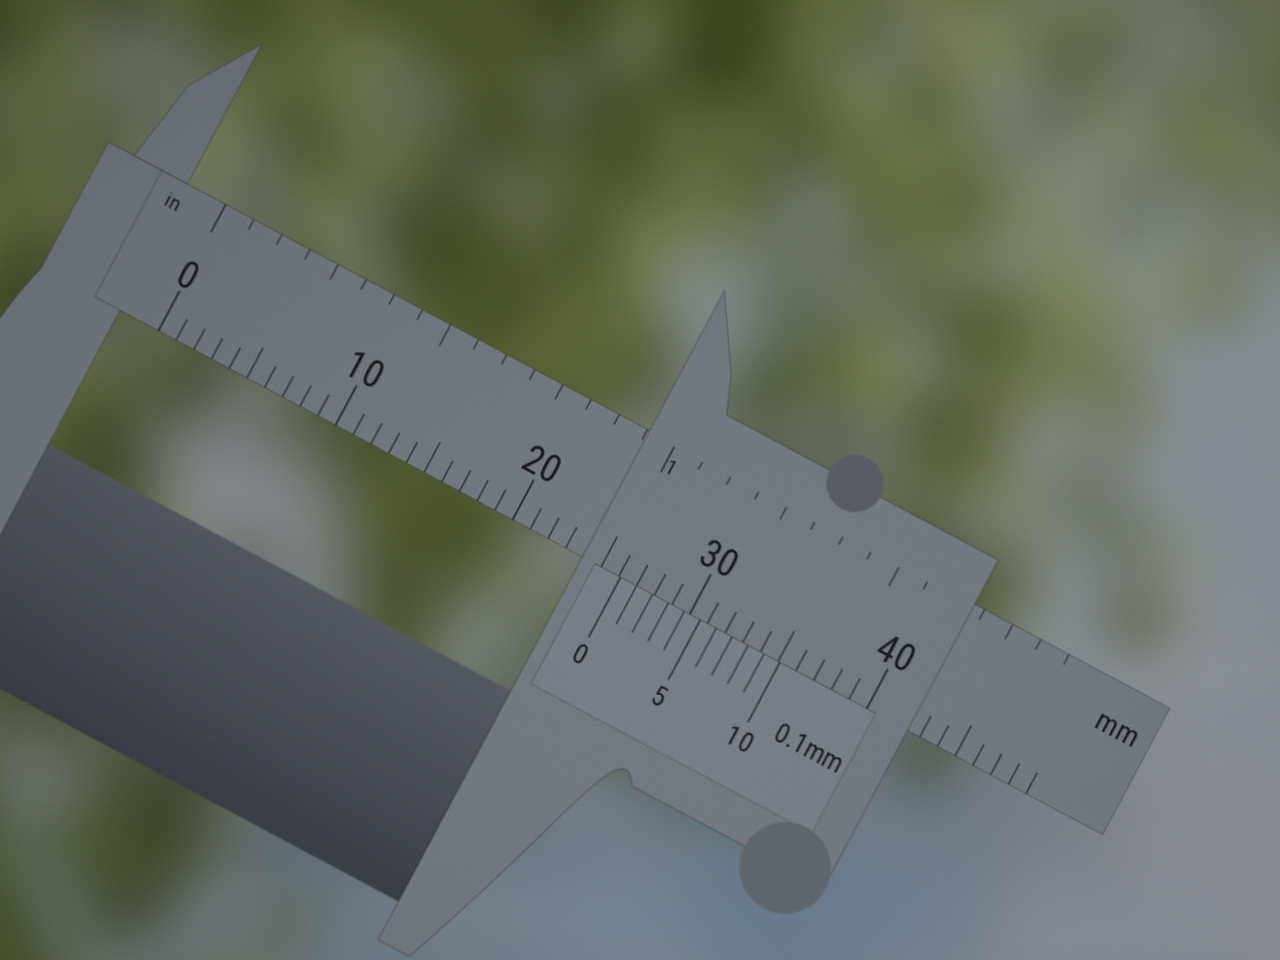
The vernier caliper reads mm 26.1
